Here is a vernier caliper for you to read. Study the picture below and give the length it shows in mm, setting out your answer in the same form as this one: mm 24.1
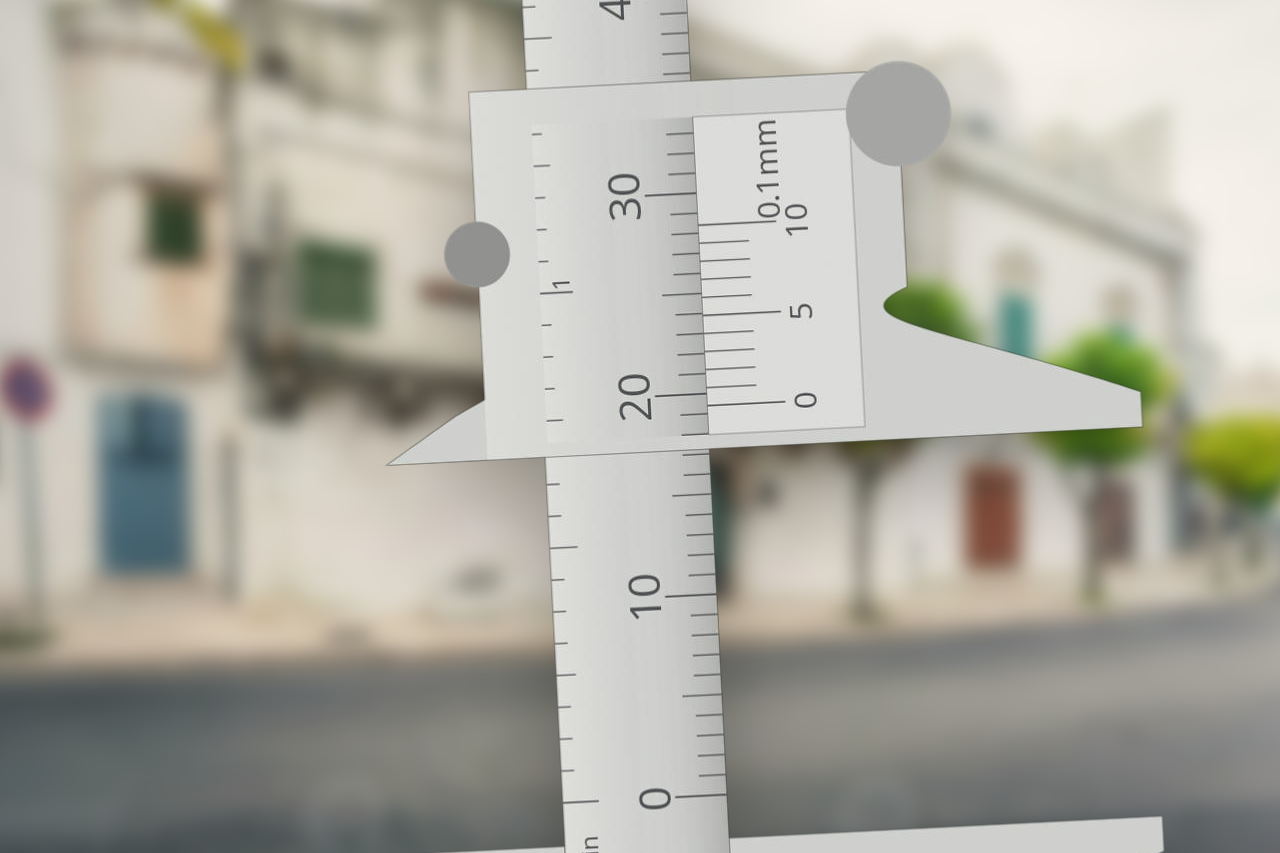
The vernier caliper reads mm 19.4
